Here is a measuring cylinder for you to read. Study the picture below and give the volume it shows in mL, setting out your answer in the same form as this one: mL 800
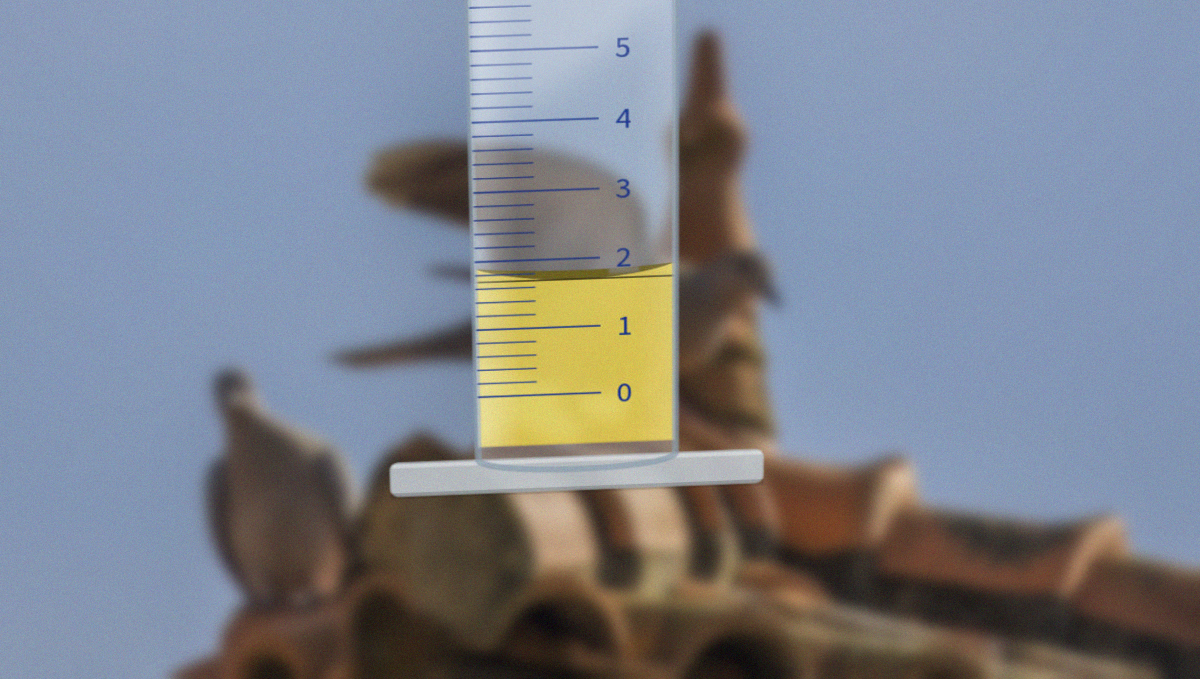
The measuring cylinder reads mL 1.7
